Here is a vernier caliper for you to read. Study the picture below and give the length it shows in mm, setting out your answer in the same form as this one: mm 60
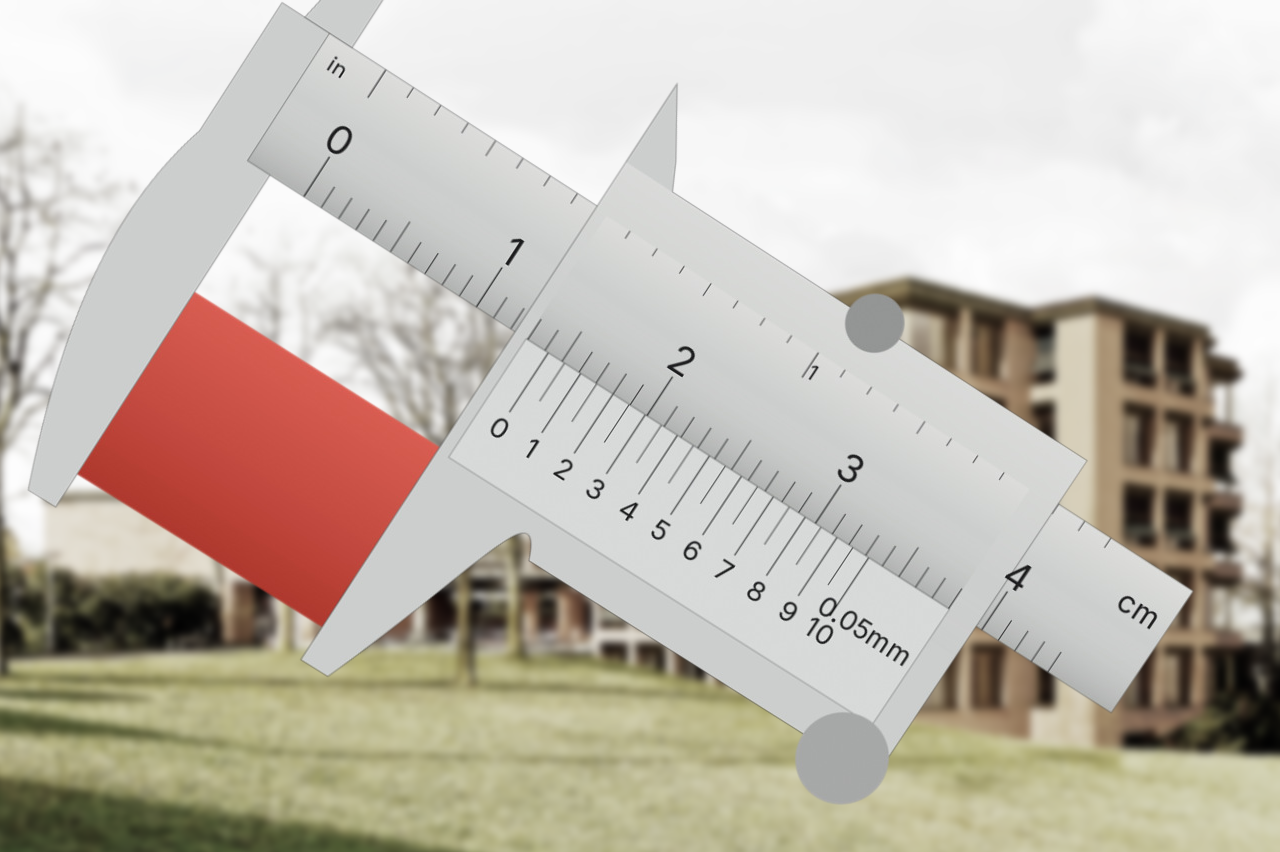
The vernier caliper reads mm 14.2
